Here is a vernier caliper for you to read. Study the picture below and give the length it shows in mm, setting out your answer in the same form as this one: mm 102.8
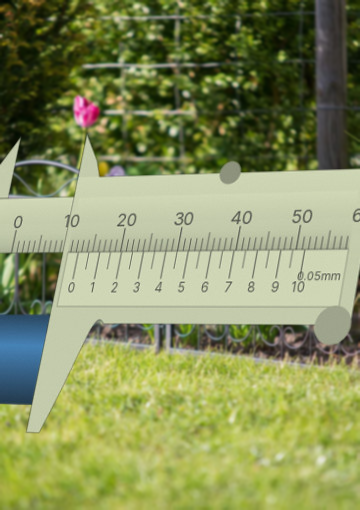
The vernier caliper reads mm 12.4
